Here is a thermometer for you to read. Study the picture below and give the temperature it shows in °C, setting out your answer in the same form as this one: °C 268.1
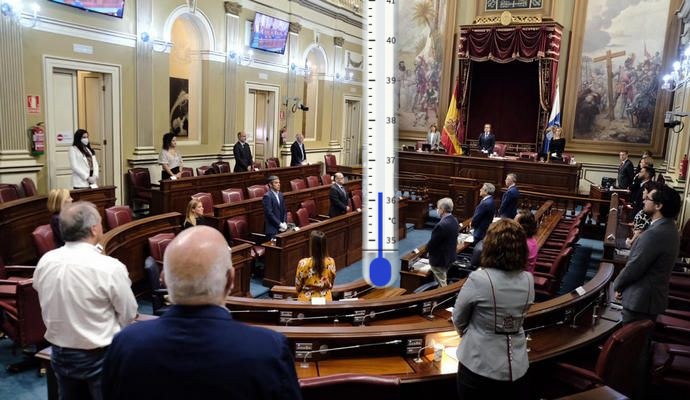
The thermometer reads °C 36.2
